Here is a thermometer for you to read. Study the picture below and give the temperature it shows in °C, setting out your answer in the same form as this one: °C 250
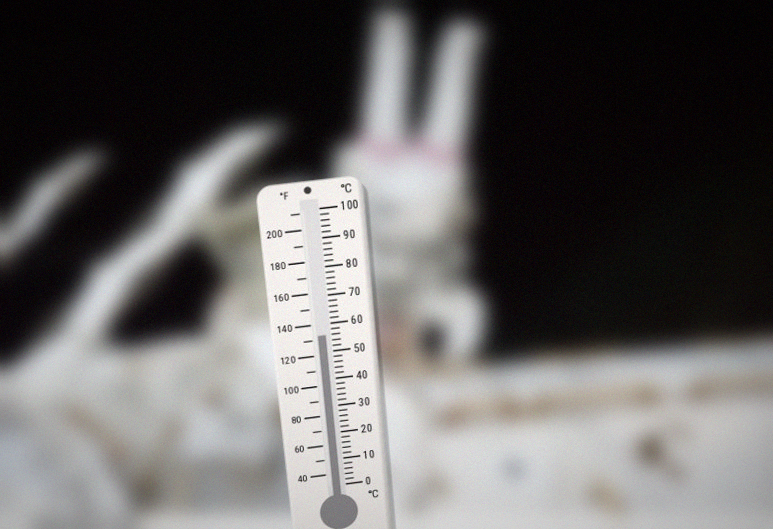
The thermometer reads °C 56
